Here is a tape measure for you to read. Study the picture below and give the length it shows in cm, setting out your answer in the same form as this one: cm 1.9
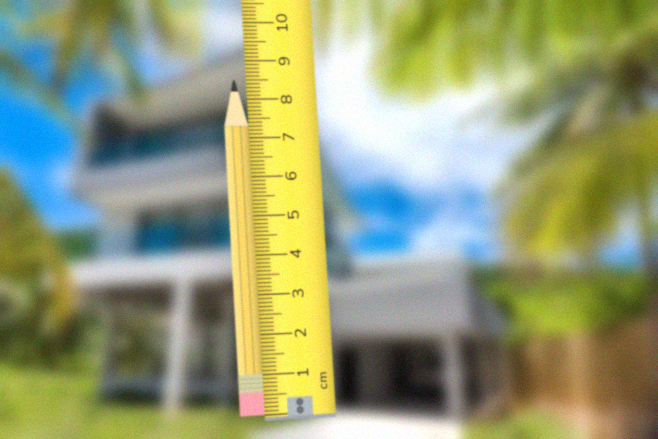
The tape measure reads cm 8.5
